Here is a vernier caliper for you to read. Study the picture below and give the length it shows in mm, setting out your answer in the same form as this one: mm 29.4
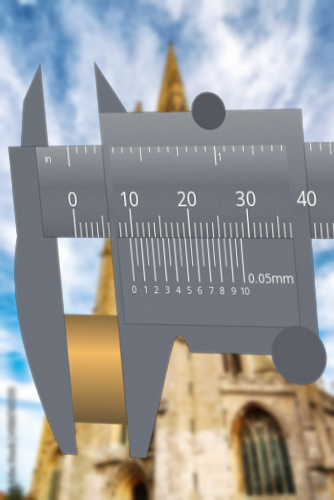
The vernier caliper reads mm 9.6
